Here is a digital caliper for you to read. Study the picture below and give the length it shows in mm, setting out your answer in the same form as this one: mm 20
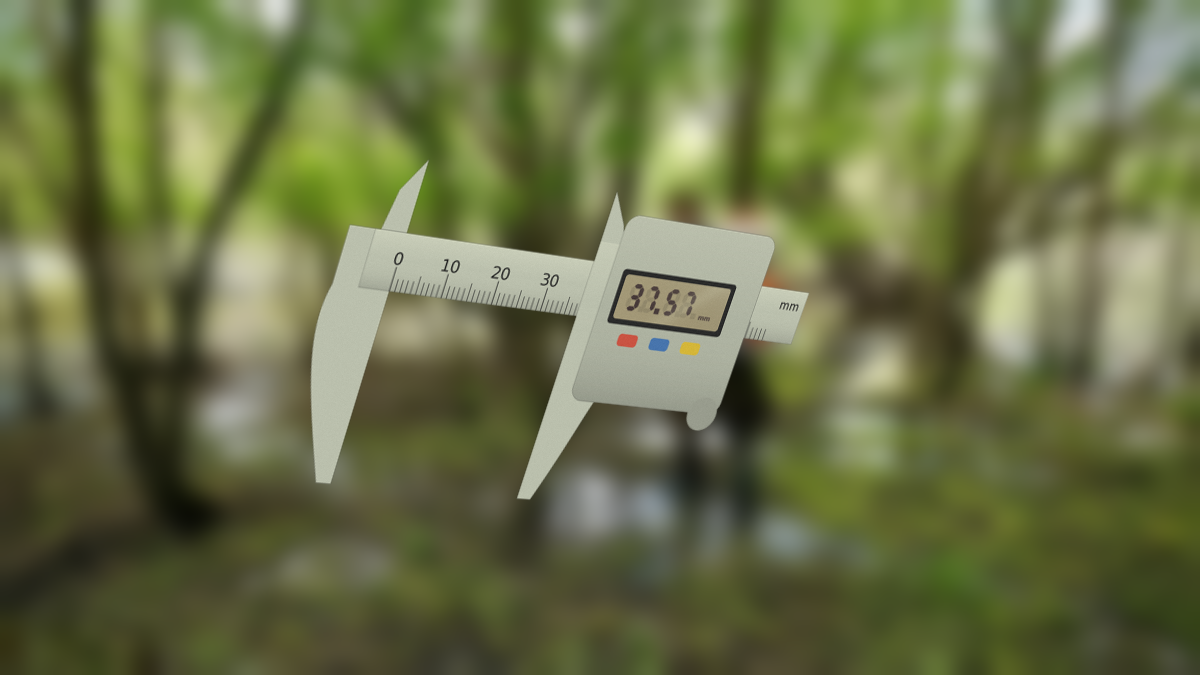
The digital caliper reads mm 37.57
